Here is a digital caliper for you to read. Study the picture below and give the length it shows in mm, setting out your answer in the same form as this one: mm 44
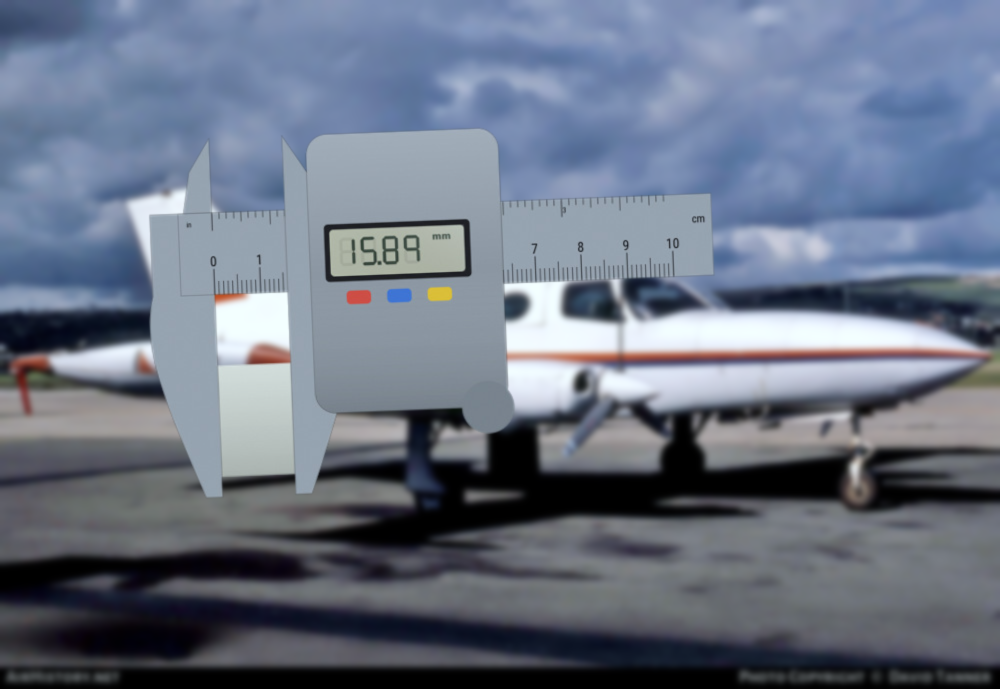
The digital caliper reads mm 15.89
